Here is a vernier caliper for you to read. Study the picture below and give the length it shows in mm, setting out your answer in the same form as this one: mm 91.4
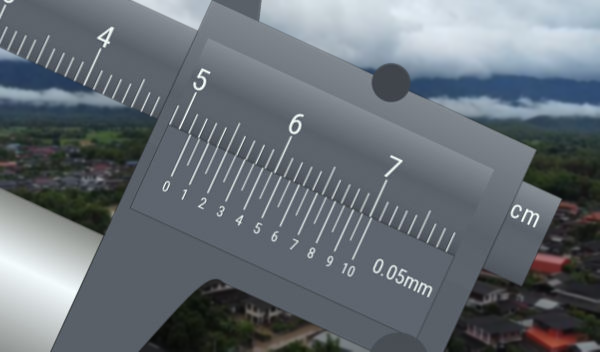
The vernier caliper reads mm 51.2
